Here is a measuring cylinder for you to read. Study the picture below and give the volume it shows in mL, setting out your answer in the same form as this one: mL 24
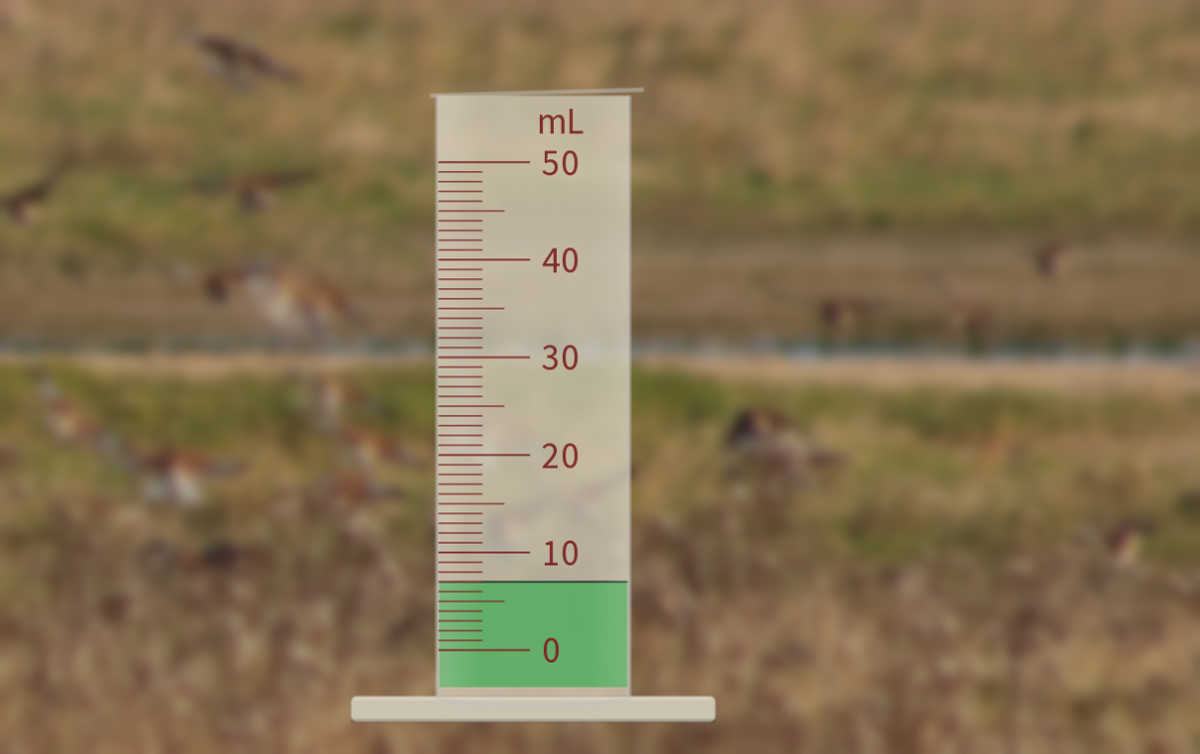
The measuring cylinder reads mL 7
